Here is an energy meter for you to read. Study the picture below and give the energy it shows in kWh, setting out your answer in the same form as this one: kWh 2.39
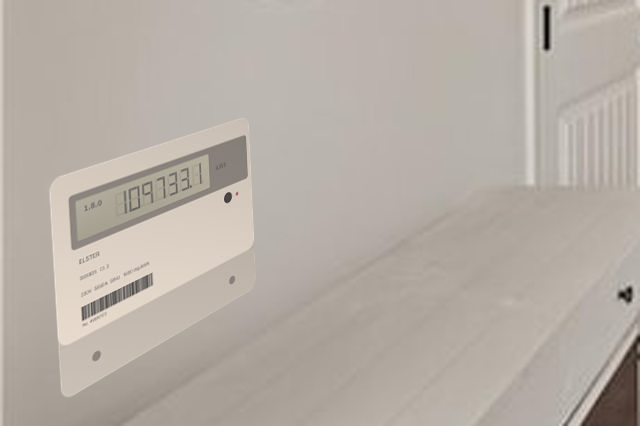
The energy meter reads kWh 109733.1
